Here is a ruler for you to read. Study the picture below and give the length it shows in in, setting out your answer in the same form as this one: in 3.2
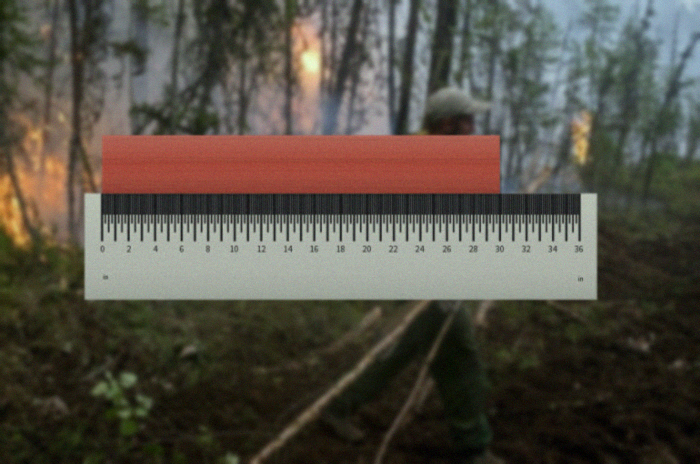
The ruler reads in 30
